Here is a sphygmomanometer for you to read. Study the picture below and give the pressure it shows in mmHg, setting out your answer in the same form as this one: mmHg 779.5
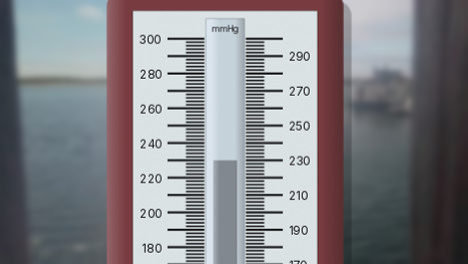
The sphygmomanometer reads mmHg 230
